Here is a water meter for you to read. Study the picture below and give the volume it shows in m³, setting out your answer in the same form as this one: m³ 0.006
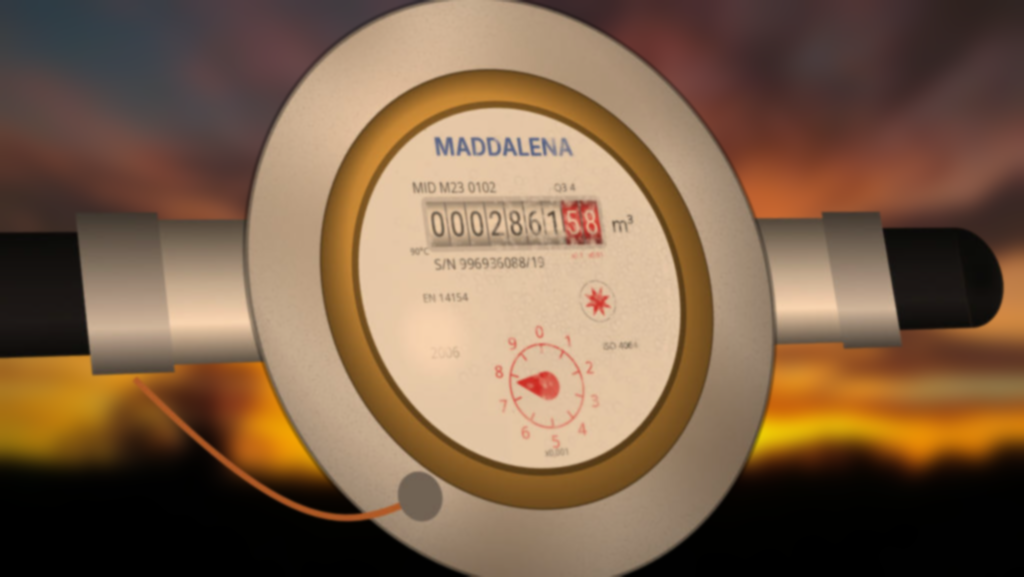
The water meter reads m³ 2861.587
